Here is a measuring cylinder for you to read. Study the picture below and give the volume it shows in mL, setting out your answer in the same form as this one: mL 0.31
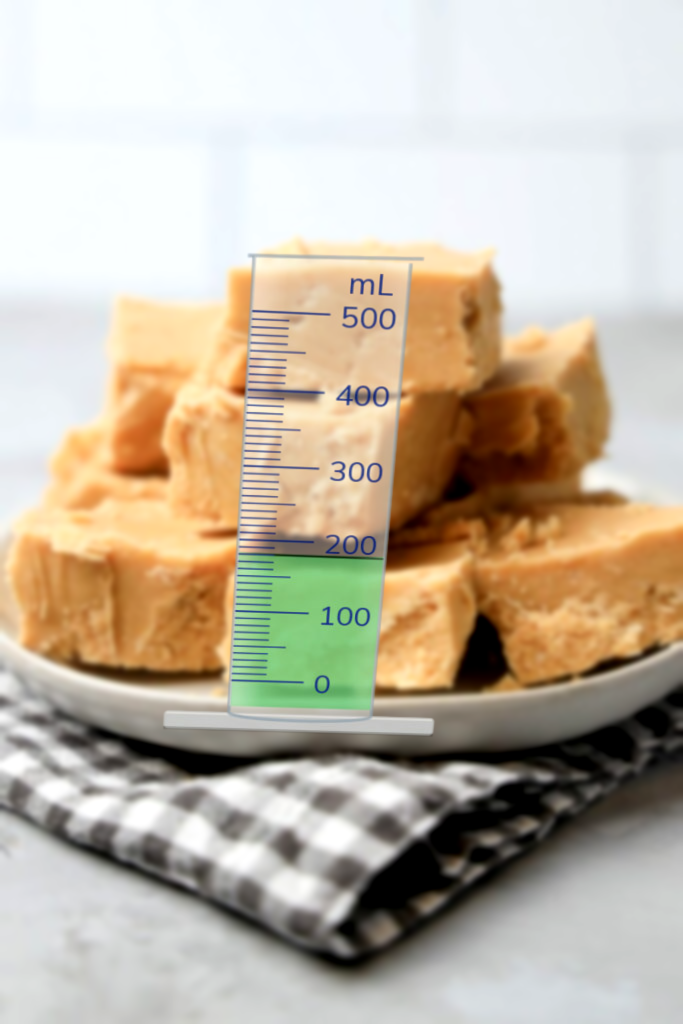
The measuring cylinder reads mL 180
